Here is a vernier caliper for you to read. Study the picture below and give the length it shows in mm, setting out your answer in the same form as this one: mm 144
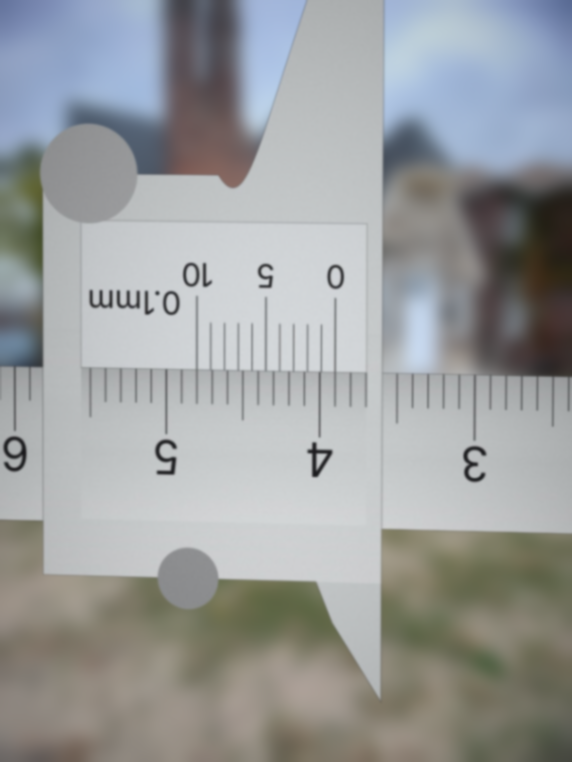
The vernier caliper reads mm 39.0
